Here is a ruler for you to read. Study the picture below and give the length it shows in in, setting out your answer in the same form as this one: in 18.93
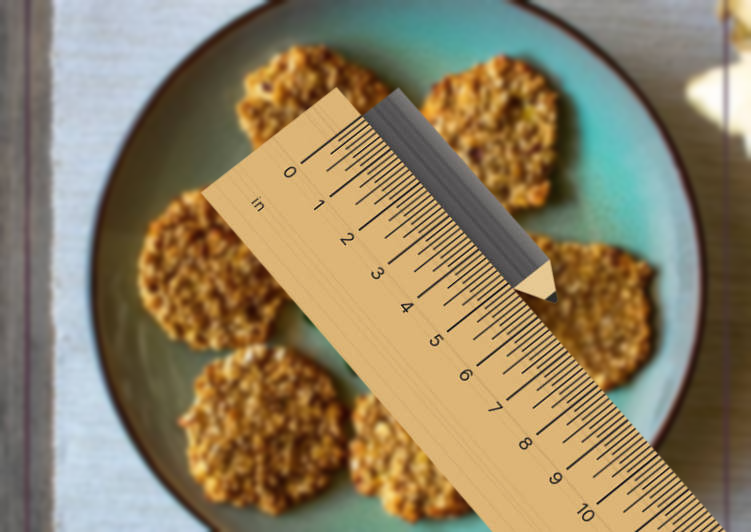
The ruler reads in 6
